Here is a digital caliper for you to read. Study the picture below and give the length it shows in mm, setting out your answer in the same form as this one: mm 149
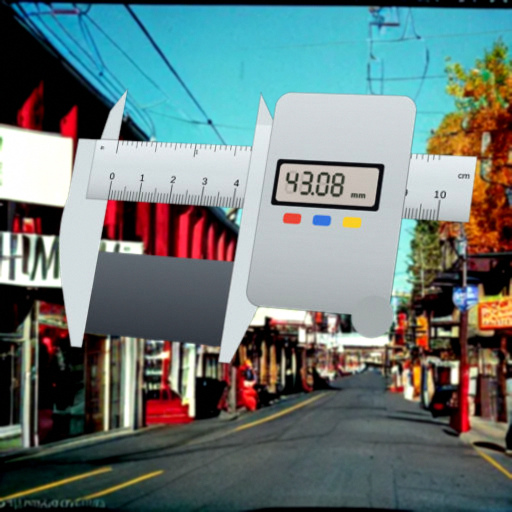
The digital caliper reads mm 43.08
